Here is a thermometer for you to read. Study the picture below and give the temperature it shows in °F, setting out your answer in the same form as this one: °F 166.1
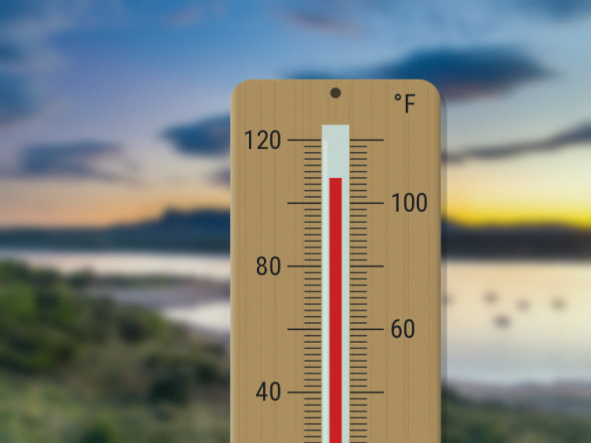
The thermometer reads °F 108
